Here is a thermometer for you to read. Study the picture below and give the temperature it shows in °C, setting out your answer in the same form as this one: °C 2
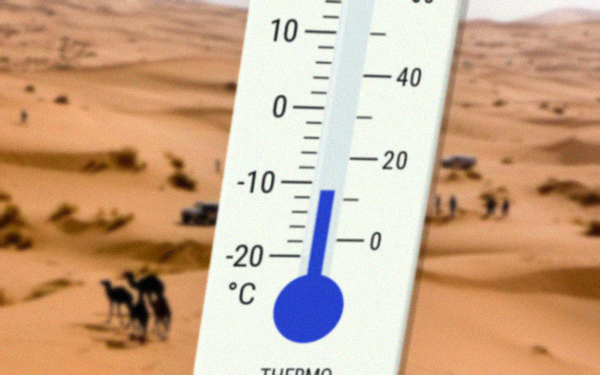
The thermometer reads °C -11
